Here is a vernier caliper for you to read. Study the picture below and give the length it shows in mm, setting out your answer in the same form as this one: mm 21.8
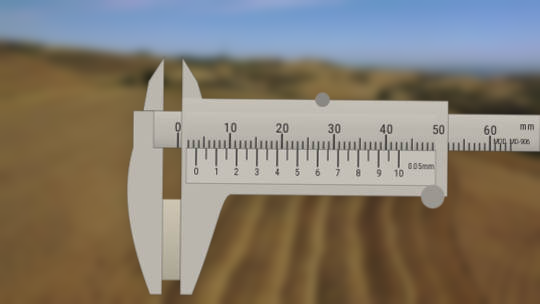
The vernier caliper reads mm 3.5
